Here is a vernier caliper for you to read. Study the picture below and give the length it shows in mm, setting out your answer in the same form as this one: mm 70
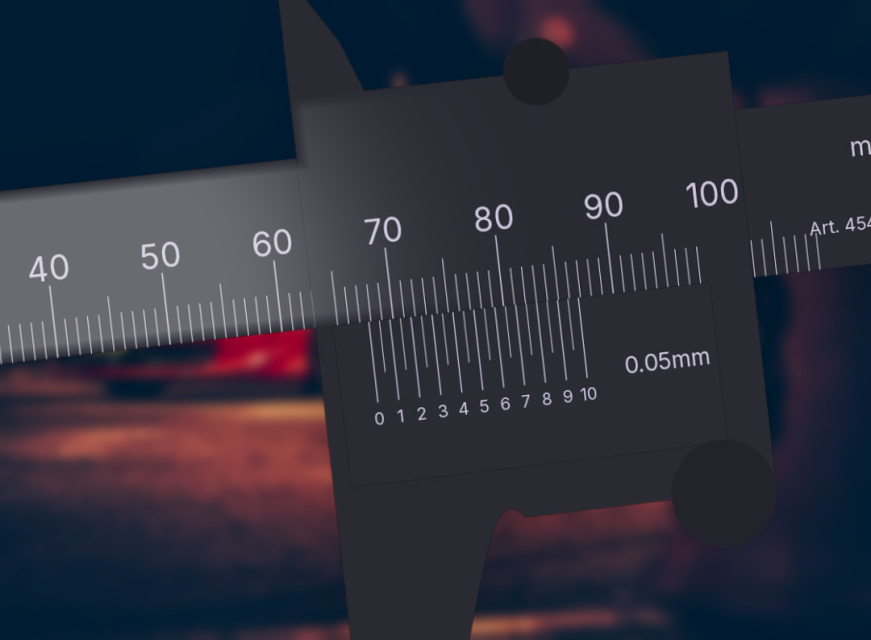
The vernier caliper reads mm 67.8
